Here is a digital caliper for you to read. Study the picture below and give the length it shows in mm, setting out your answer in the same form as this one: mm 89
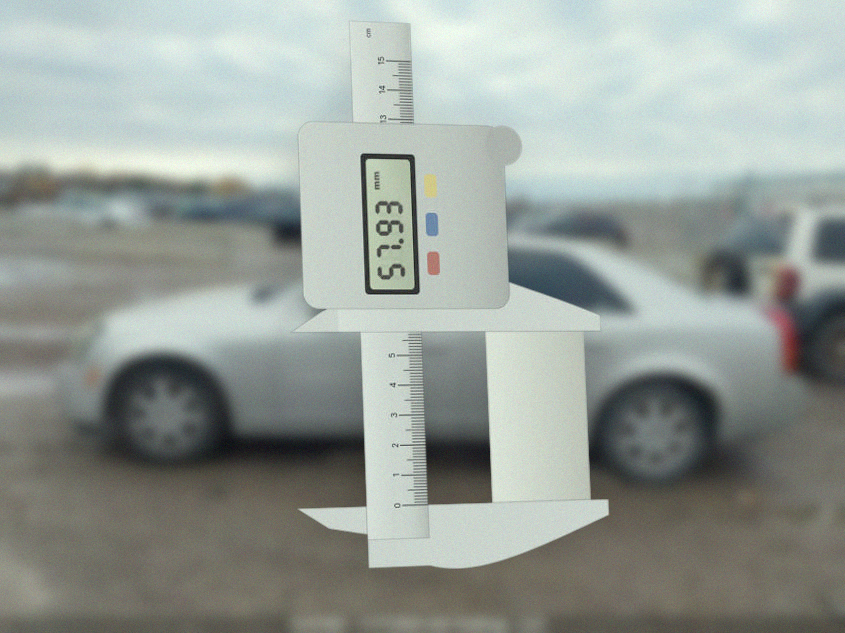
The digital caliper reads mm 57.93
